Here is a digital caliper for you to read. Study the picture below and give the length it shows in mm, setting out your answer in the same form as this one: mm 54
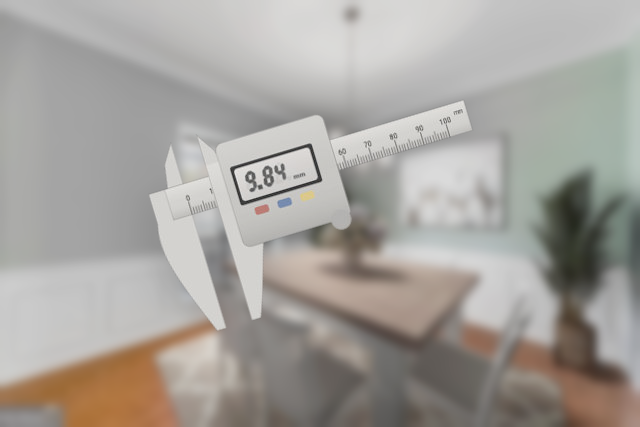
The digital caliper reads mm 9.84
